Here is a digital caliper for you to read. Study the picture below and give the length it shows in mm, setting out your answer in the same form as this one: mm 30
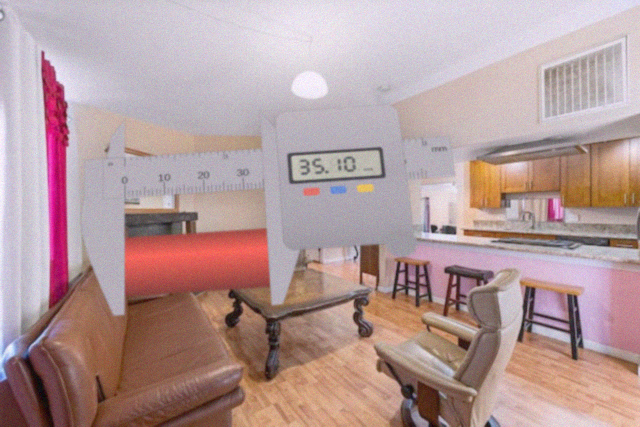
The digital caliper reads mm 35.10
